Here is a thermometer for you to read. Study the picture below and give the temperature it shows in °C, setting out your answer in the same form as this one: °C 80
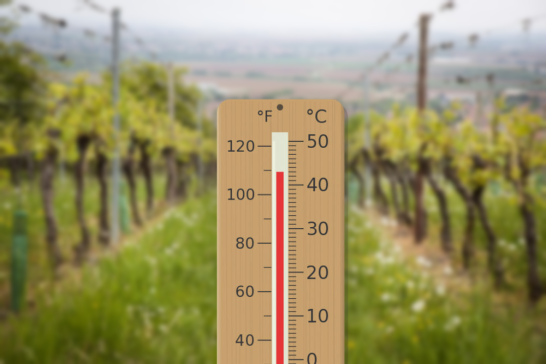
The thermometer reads °C 43
